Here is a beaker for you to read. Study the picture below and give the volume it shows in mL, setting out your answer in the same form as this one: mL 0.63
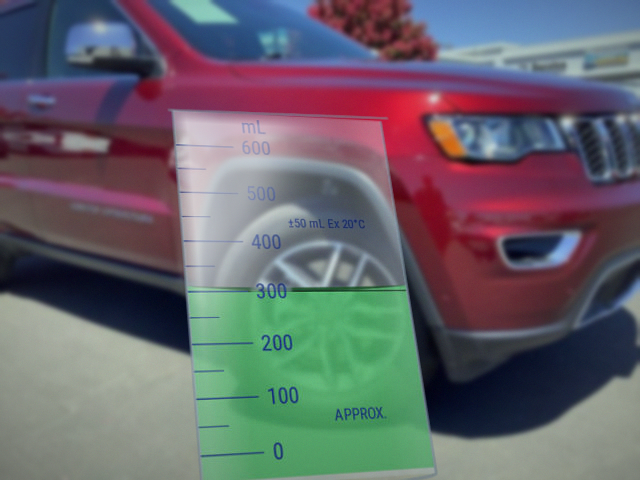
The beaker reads mL 300
